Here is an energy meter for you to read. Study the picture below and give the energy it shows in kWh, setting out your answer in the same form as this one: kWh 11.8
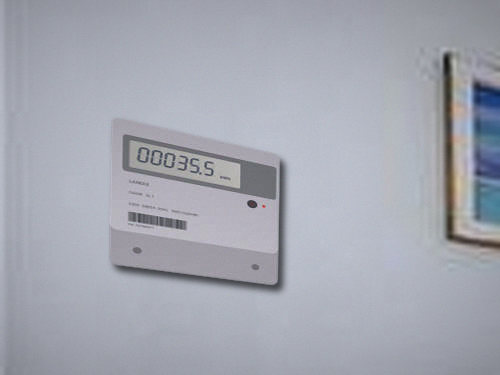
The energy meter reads kWh 35.5
